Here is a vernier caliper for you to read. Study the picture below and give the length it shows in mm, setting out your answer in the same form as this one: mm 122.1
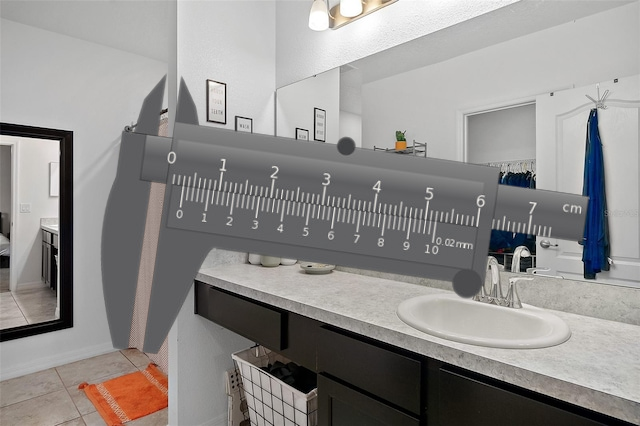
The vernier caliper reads mm 3.0
